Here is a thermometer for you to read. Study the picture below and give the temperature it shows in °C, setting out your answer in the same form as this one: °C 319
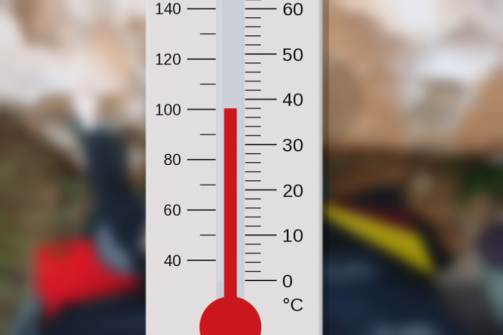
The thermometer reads °C 38
